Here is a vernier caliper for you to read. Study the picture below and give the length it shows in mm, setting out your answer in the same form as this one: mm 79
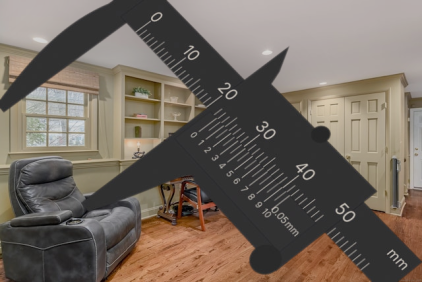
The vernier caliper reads mm 22.8
